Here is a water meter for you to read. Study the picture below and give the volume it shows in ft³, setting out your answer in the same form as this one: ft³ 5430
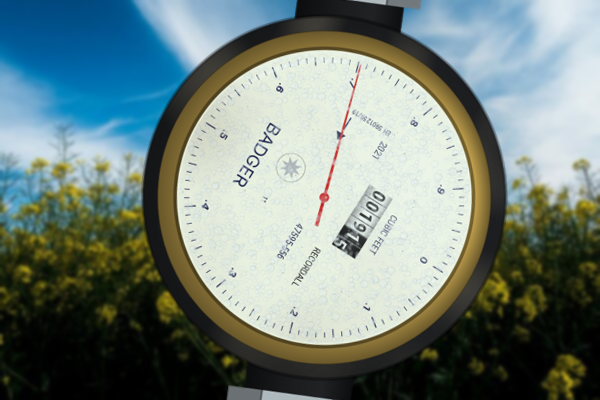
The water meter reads ft³ 1914.70
